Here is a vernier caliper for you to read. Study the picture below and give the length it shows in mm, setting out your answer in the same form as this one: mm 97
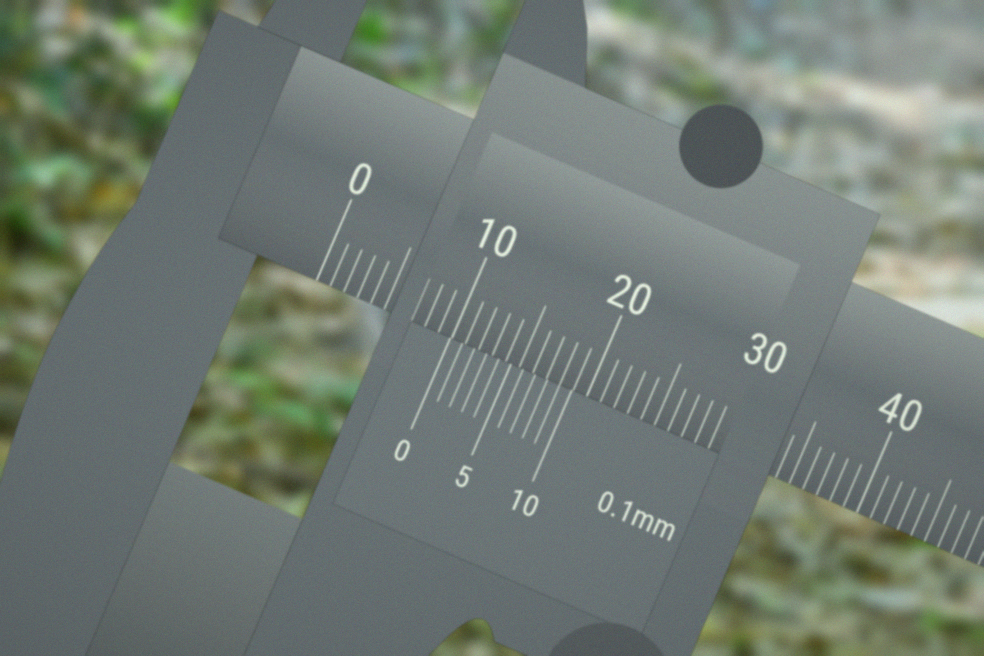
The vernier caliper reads mm 9.9
